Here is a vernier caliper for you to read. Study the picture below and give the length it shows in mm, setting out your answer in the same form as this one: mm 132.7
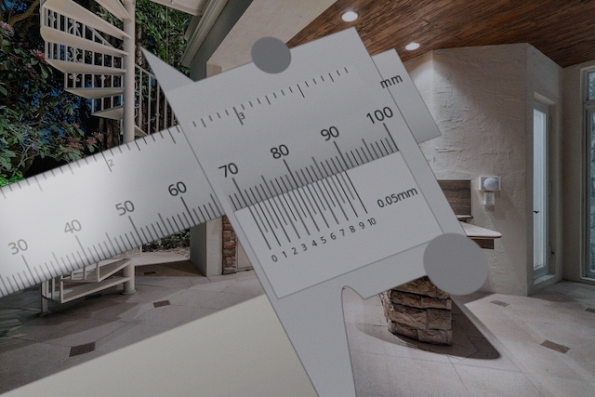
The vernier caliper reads mm 70.2
